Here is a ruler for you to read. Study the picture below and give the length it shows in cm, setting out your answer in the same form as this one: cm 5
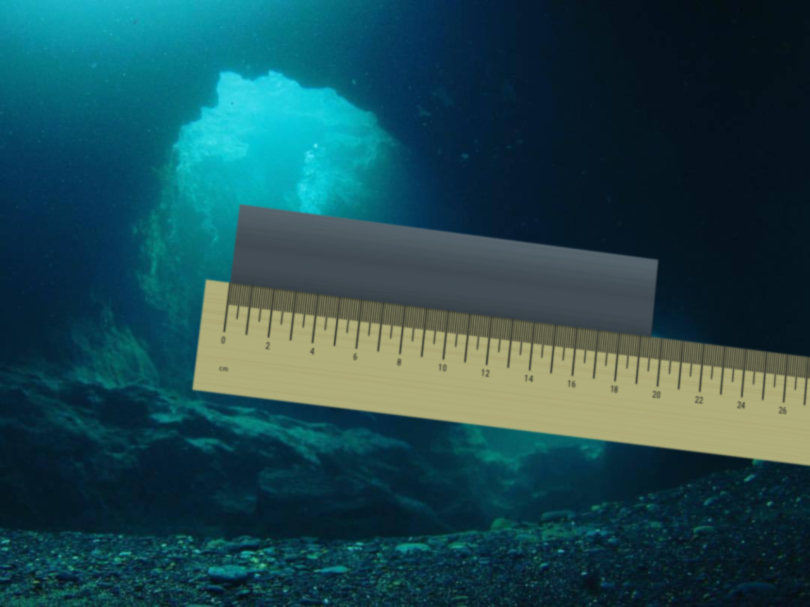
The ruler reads cm 19.5
